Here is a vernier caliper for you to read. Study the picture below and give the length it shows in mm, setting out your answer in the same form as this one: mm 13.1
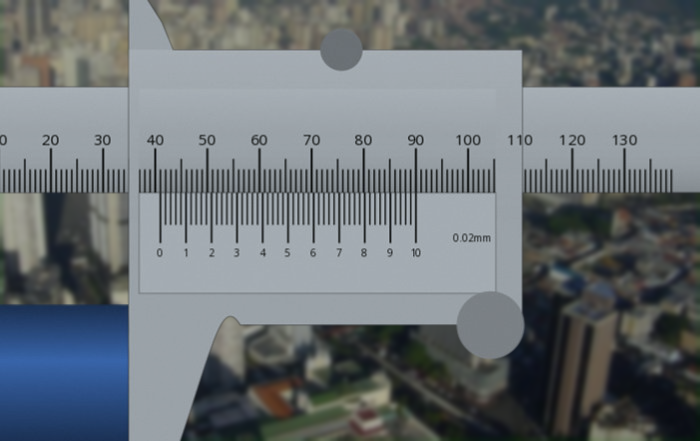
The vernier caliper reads mm 41.0
